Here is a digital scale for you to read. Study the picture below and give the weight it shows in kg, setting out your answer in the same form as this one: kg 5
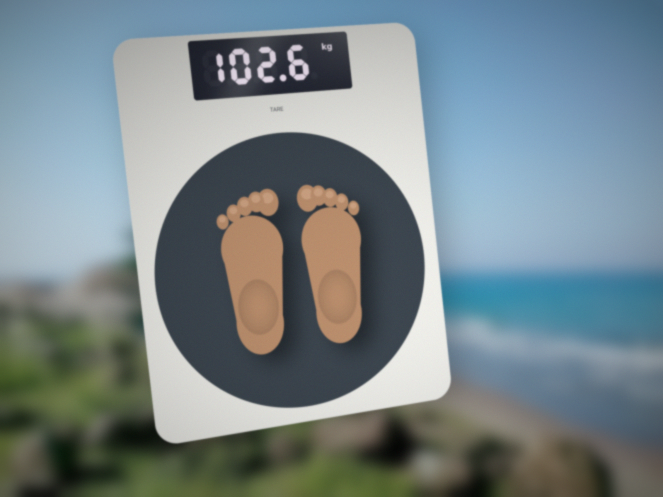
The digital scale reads kg 102.6
